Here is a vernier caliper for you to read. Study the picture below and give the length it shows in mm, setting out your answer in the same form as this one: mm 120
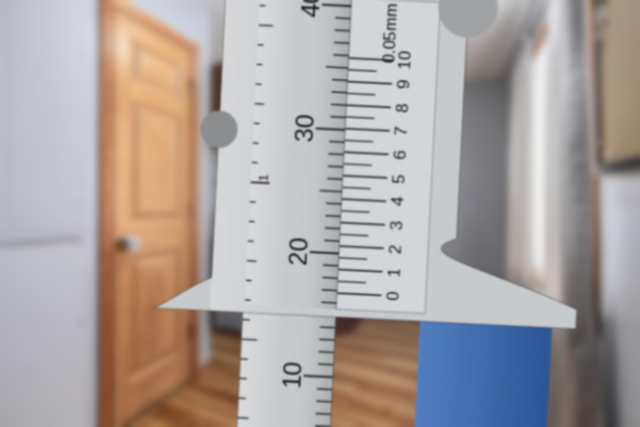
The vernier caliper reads mm 16.8
